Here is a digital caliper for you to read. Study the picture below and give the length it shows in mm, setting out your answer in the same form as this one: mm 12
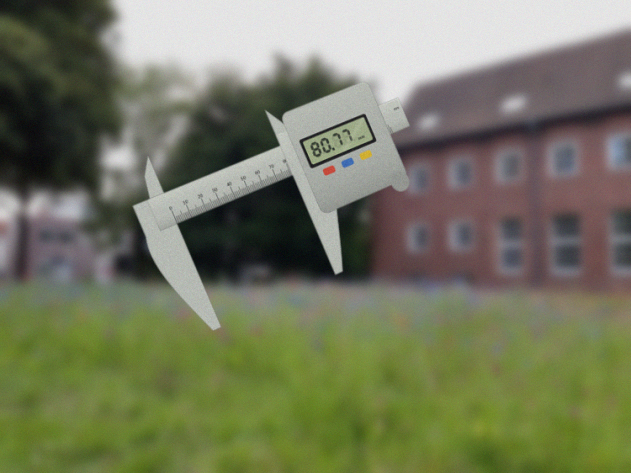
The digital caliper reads mm 80.77
